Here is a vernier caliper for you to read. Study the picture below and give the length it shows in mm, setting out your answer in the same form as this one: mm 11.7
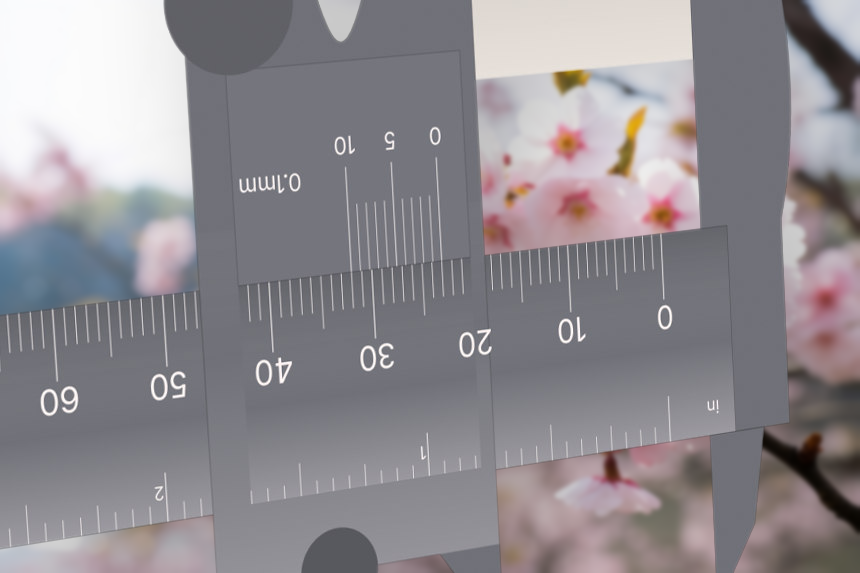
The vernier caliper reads mm 23.0
